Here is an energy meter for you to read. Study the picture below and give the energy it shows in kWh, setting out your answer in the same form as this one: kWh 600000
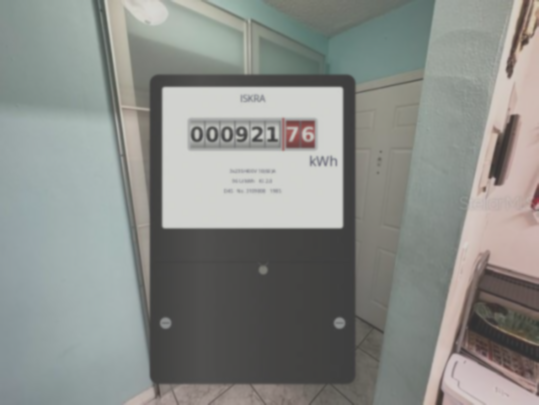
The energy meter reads kWh 921.76
